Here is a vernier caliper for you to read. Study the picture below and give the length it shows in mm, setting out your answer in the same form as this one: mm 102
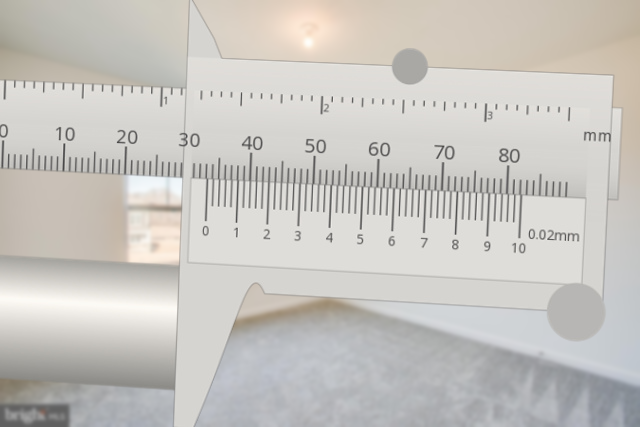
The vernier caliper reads mm 33.2
